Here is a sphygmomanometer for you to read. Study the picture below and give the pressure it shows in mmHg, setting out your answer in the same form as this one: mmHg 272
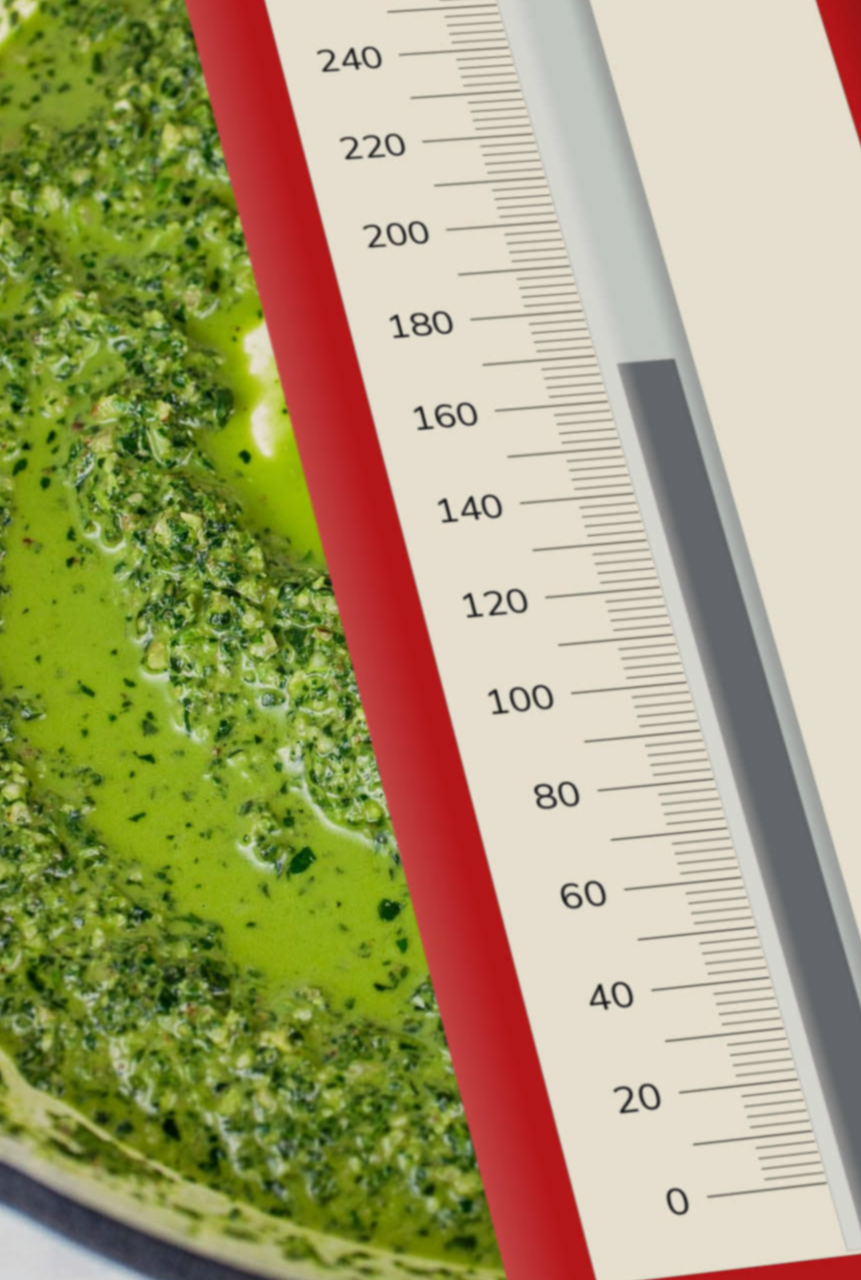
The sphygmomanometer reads mmHg 168
